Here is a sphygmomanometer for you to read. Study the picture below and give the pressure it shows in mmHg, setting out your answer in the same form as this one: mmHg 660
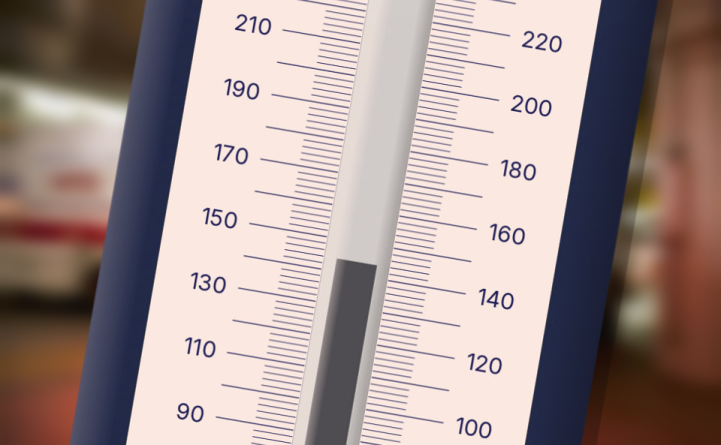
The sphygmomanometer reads mmHg 144
